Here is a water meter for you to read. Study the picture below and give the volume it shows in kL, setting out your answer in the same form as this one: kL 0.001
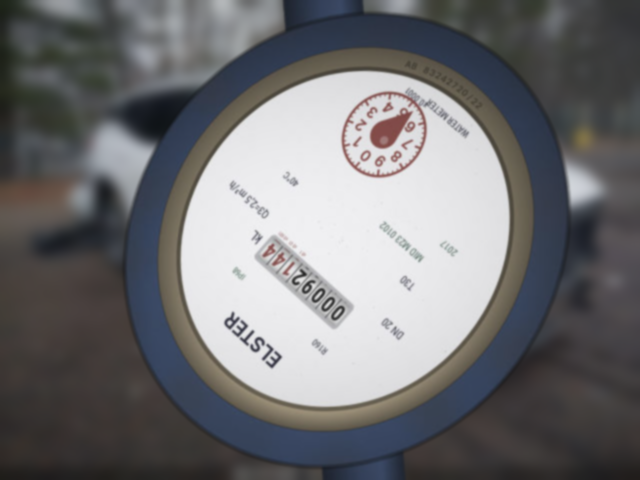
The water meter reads kL 92.1445
